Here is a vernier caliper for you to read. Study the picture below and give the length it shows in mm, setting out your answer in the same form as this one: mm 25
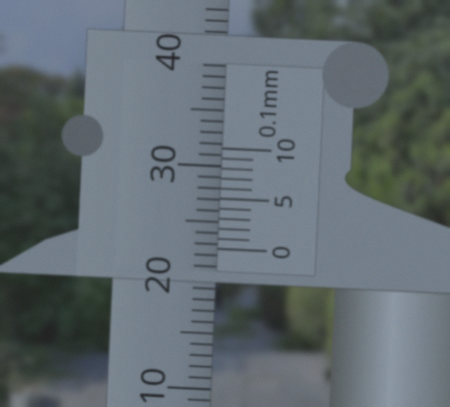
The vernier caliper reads mm 22.6
